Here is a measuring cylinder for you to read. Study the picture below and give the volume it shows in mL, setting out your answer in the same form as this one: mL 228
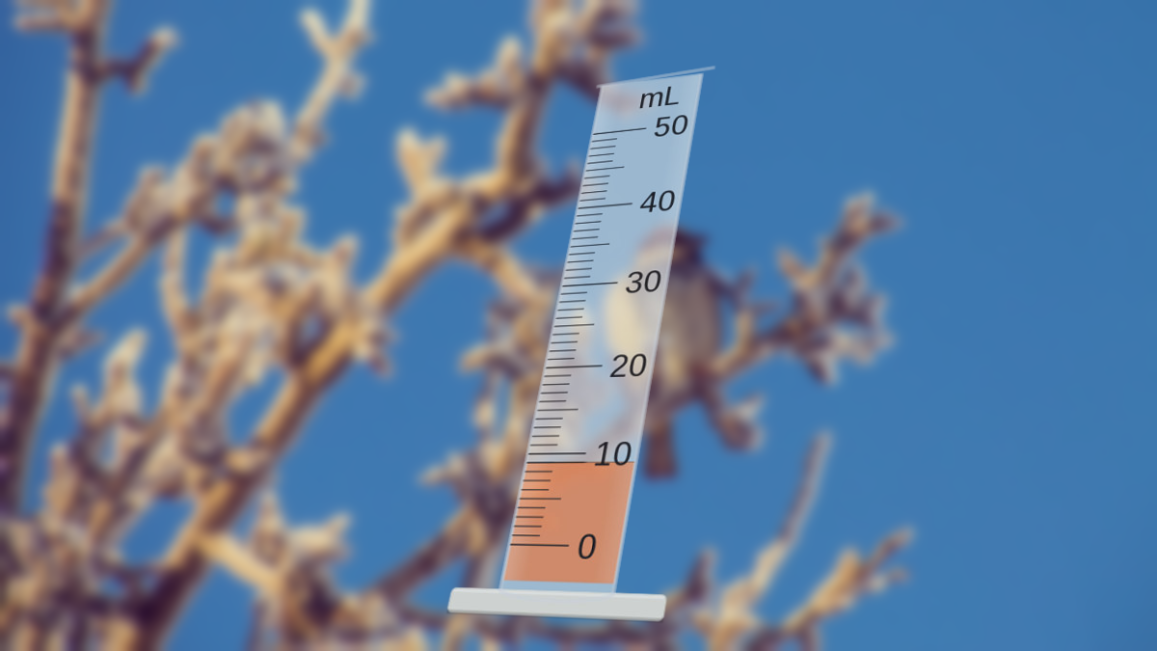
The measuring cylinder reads mL 9
